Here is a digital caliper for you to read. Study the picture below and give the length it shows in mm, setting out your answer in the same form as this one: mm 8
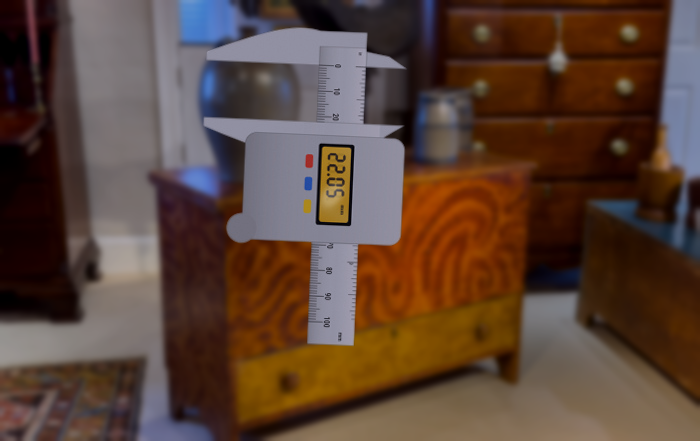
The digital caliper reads mm 22.05
